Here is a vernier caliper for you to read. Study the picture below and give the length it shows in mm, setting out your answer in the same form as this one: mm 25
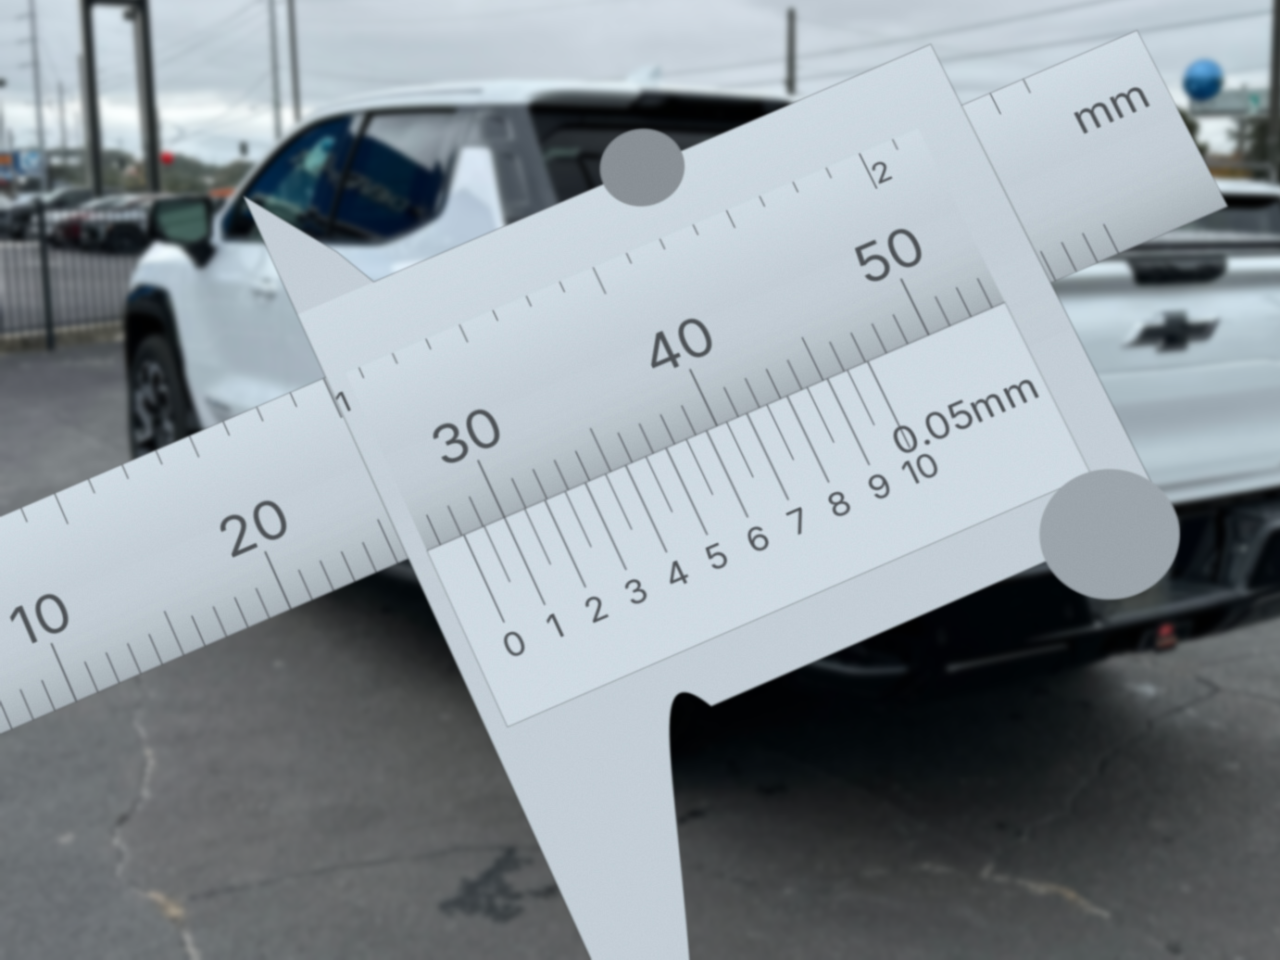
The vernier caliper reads mm 28.1
